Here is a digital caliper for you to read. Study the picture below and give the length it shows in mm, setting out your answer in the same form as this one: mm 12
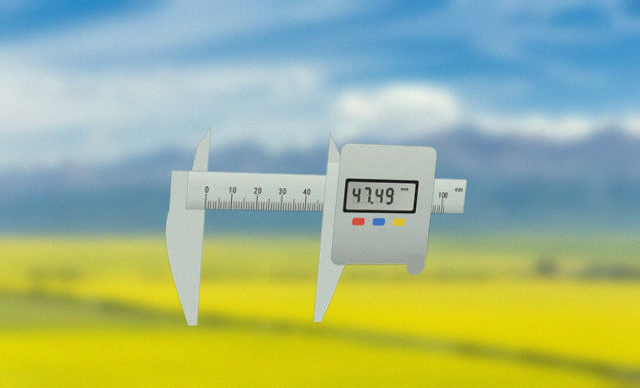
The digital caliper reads mm 47.49
